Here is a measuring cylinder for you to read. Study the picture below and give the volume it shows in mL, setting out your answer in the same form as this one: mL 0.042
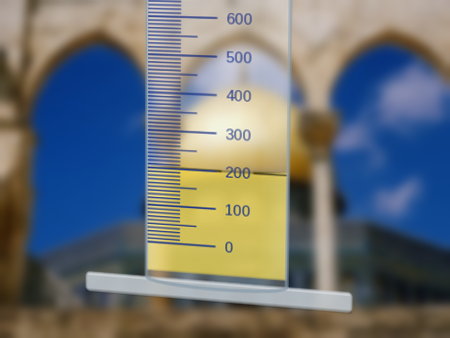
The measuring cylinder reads mL 200
